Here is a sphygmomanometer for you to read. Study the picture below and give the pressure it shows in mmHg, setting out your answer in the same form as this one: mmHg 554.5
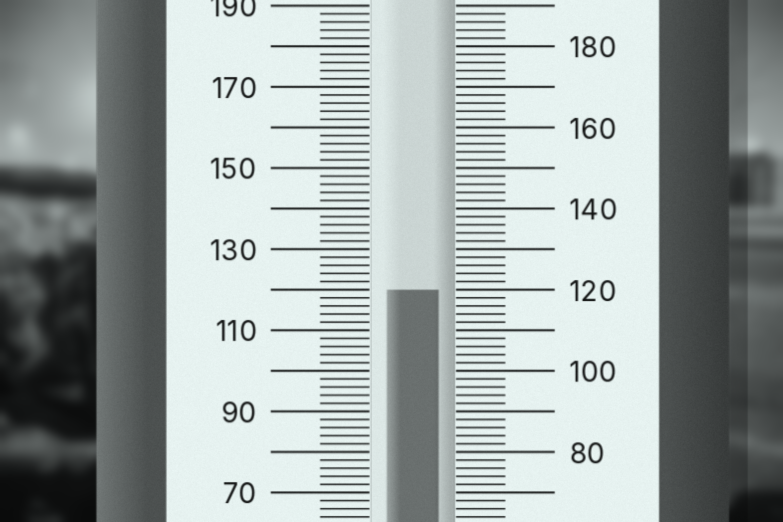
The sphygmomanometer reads mmHg 120
